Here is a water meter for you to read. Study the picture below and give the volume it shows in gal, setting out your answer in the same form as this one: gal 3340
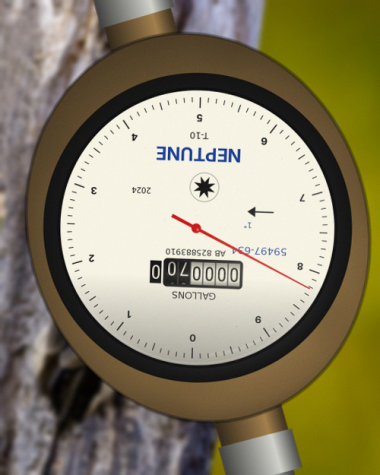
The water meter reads gal 698.2
